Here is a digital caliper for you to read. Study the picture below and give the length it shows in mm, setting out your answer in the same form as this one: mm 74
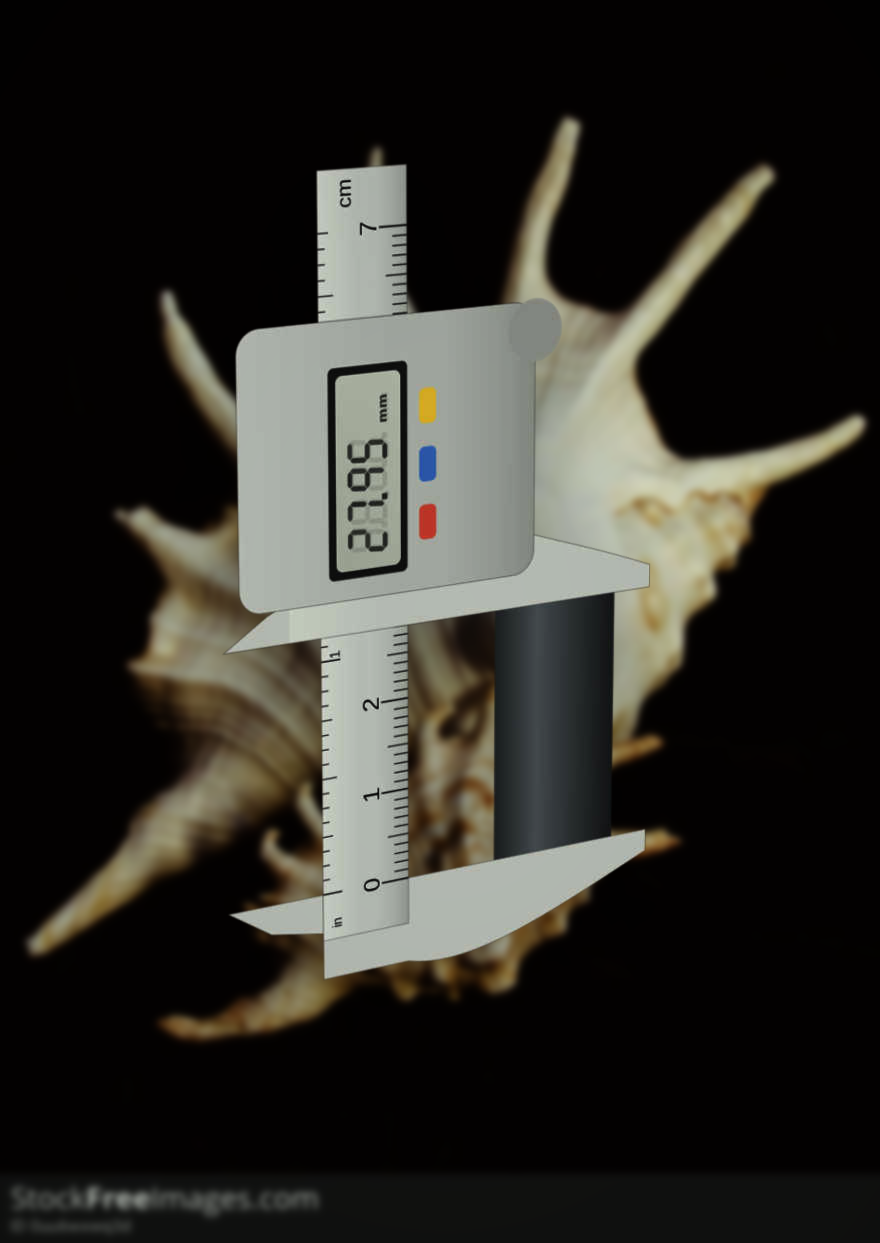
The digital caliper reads mm 27.95
